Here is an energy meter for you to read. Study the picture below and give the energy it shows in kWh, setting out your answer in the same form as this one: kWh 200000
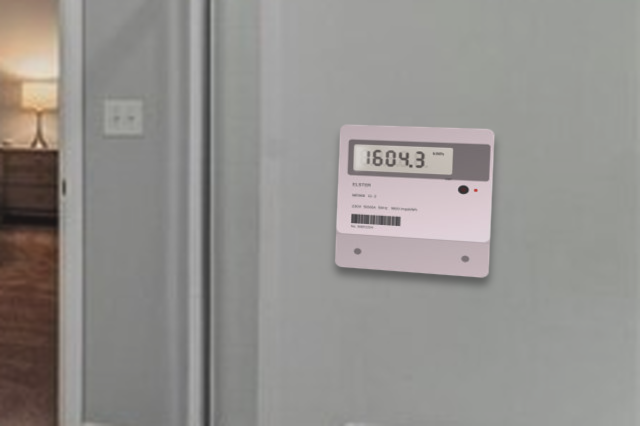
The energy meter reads kWh 1604.3
